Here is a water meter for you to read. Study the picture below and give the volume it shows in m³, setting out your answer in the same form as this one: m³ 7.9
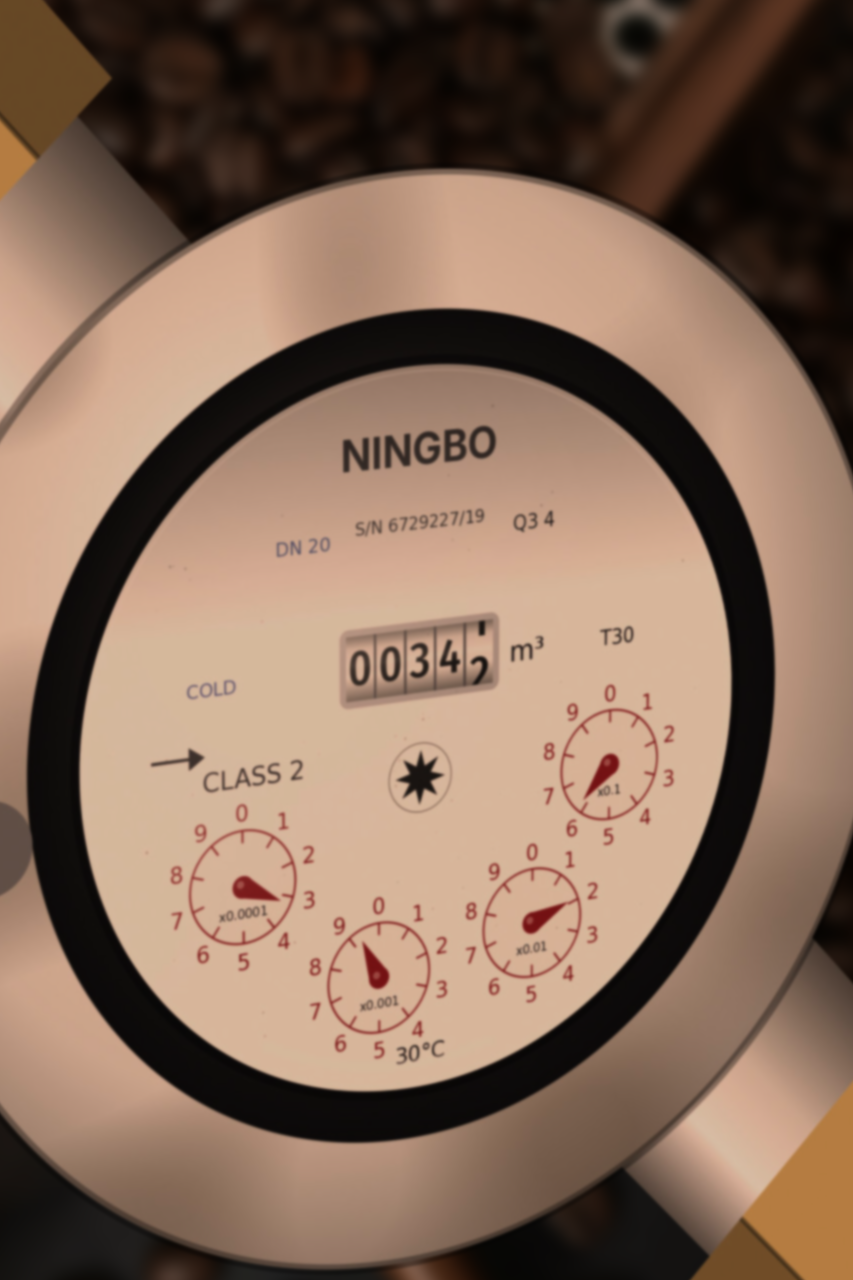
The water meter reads m³ 341.6193
